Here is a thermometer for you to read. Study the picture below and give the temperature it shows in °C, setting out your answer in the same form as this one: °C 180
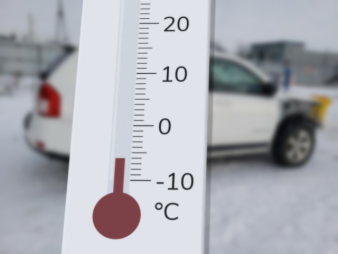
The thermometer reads °C -6
